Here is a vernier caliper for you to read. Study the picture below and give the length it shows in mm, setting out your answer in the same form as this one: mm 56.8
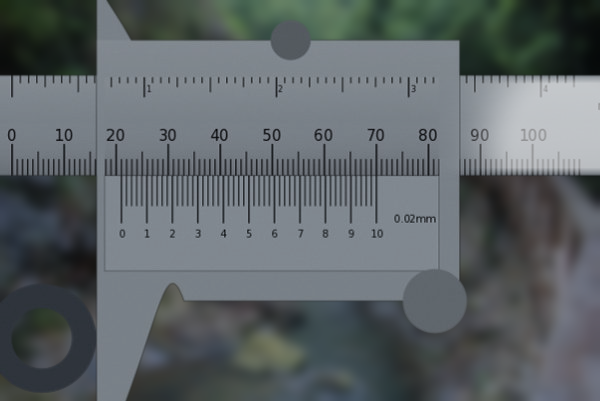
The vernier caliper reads mm 21.0
